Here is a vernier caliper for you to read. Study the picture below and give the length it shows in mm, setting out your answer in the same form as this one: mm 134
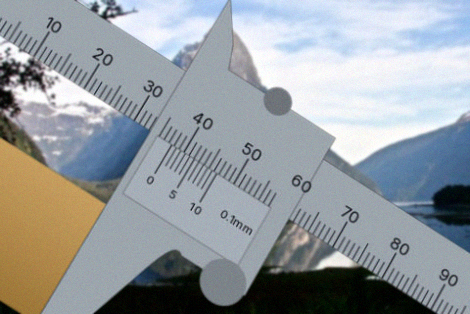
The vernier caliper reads mm 37.6
